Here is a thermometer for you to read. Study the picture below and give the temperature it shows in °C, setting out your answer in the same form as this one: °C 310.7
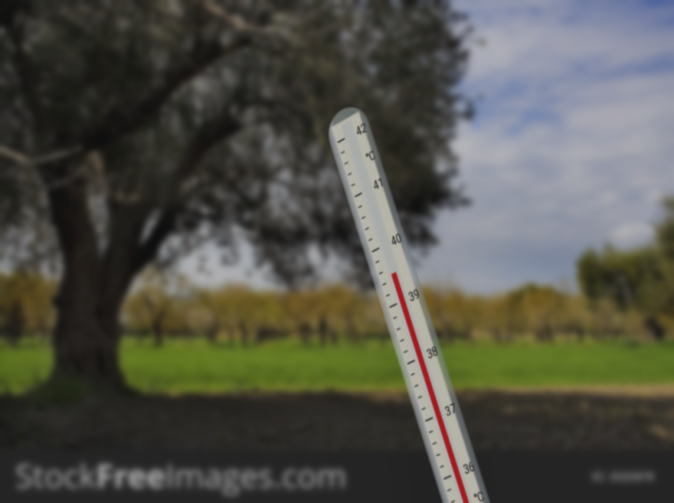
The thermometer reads °C 39.5
